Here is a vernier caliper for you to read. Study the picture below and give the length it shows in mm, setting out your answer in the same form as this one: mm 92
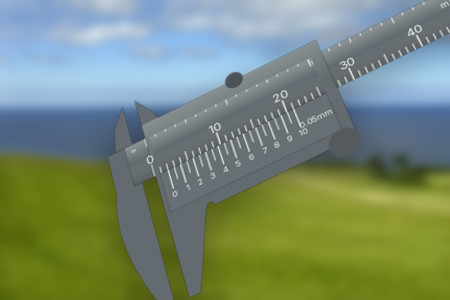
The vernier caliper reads mm 2.0
